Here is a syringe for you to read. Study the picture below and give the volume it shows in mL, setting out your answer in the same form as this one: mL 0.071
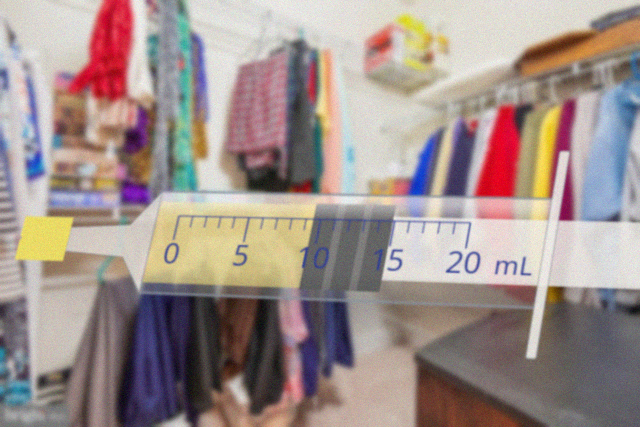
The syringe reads mL 9.5
